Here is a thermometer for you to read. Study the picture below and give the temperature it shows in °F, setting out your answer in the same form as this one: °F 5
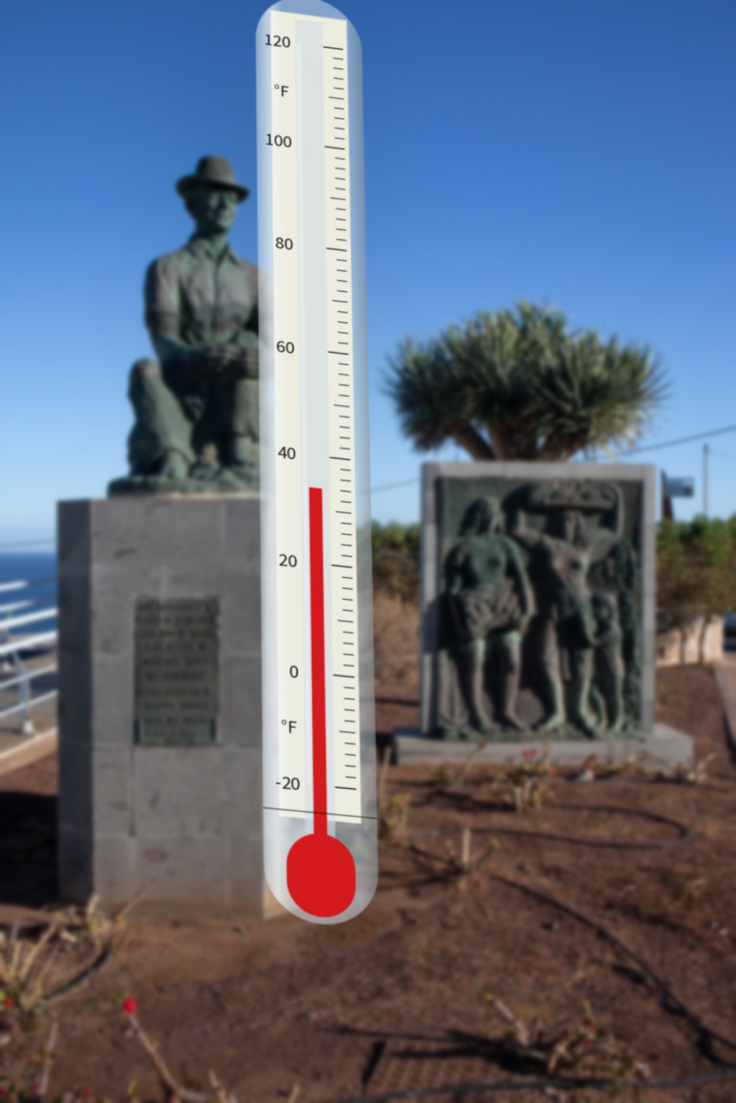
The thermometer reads °F 34
